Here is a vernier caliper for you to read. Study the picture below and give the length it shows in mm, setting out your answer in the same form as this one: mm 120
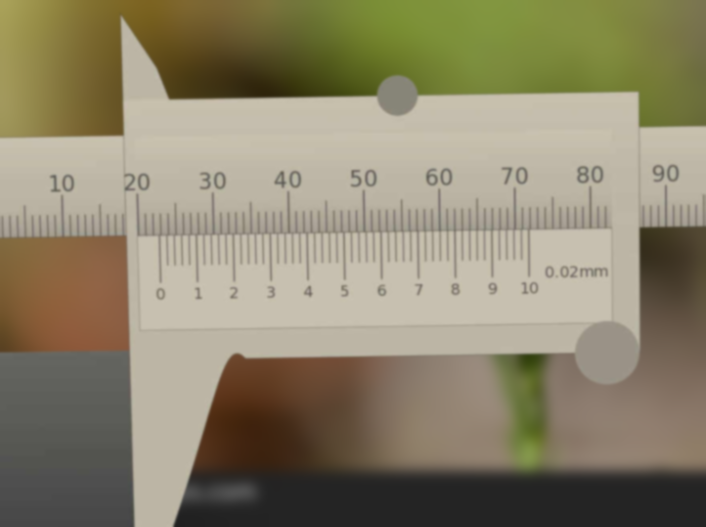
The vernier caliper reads mm 22.8
